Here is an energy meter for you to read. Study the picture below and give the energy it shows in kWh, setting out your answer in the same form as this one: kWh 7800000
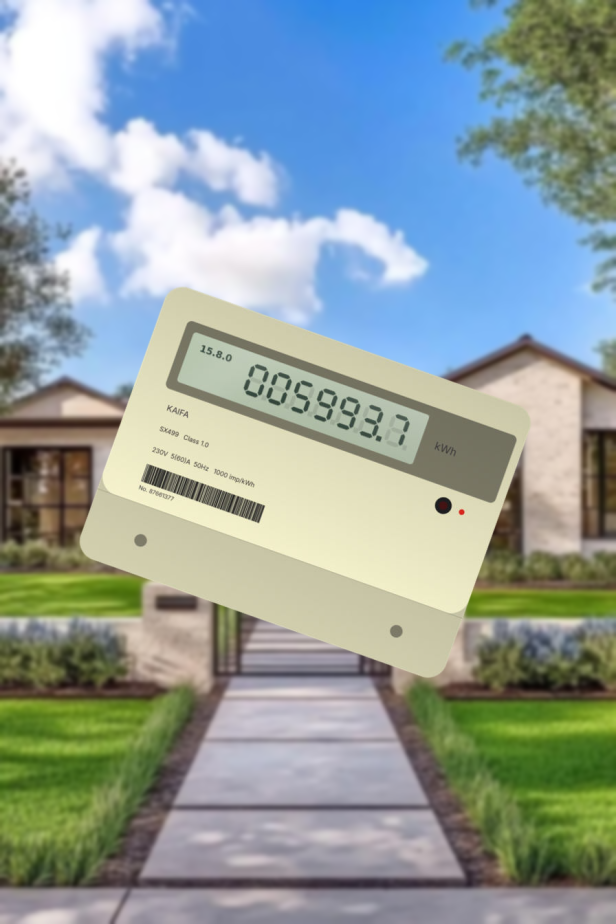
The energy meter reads kWh 5993.7
